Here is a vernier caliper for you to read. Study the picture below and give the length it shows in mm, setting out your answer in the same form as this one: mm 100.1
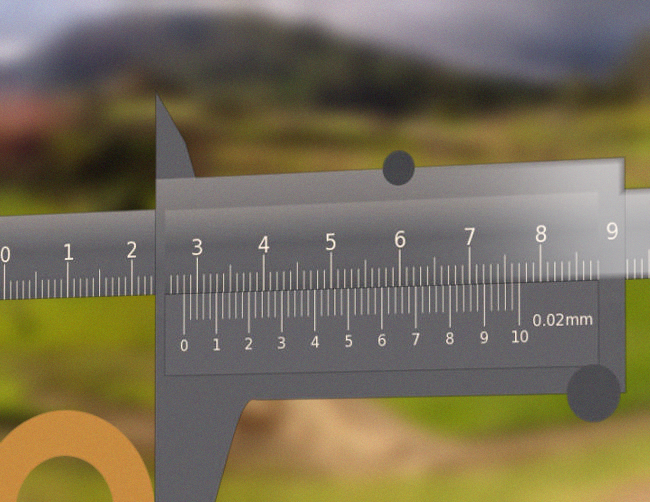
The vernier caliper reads mm 28.0
